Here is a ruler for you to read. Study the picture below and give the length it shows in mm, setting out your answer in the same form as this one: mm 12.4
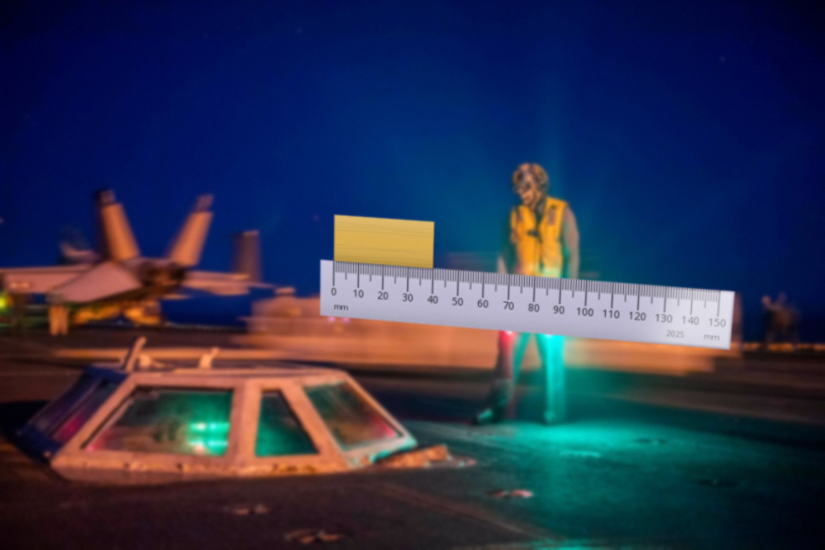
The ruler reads mm 40
